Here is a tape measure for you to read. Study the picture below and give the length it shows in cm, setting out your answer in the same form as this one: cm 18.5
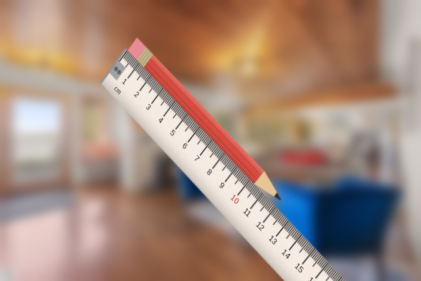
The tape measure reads cm 12
